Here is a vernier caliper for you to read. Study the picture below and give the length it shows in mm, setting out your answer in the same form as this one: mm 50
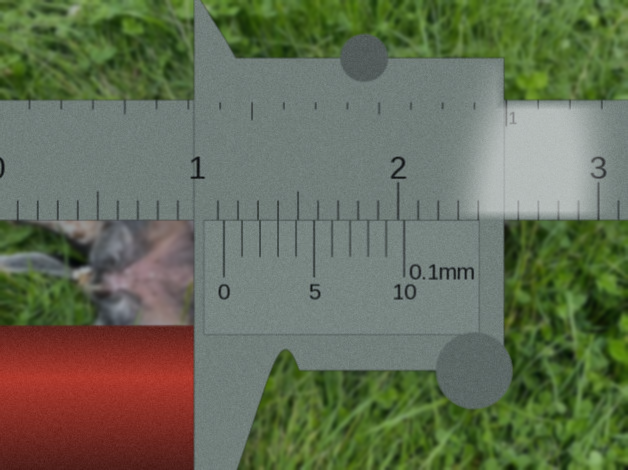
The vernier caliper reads mm 11.3
